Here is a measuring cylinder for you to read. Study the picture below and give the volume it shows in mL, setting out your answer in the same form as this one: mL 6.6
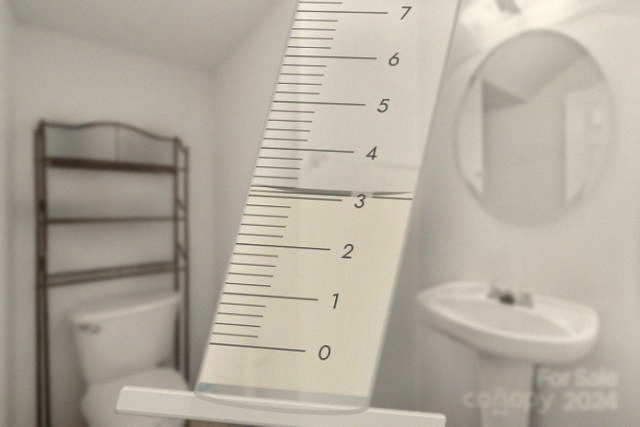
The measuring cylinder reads mL 3.1
